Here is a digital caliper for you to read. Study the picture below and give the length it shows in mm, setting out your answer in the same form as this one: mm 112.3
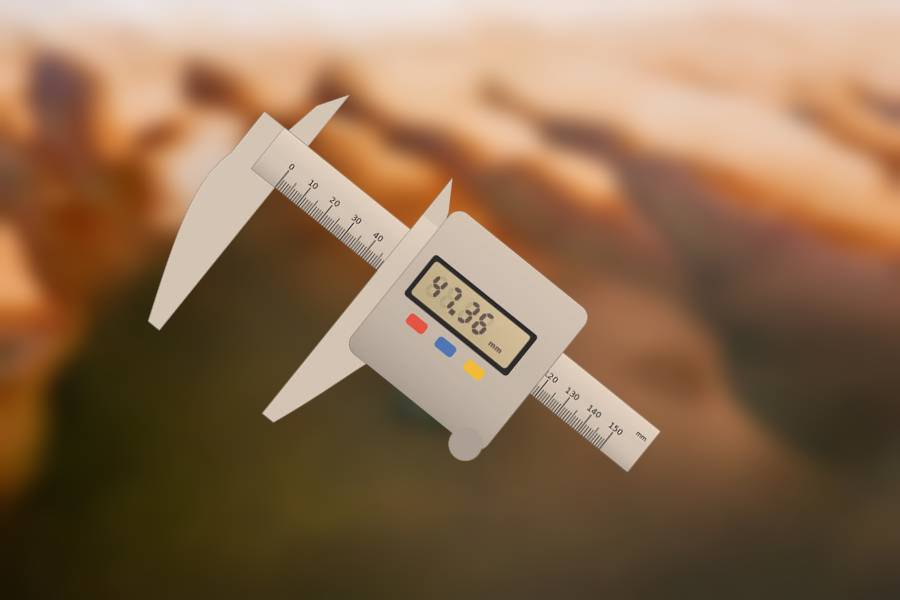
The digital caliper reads mm 47.36
